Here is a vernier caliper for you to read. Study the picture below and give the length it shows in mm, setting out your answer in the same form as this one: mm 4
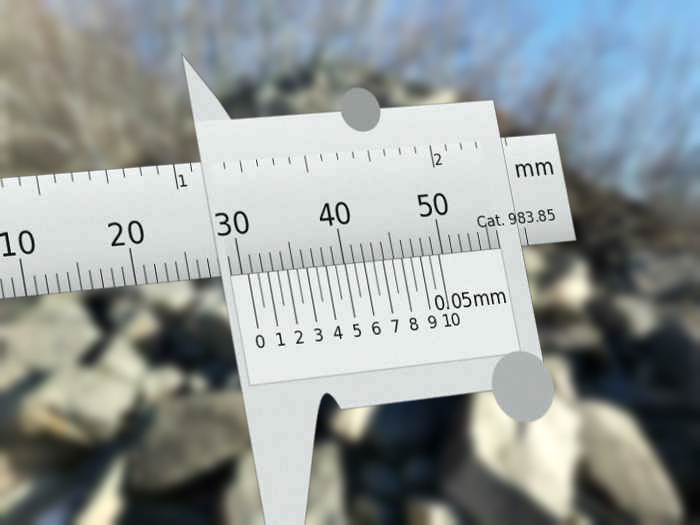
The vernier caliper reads mm 30.6
